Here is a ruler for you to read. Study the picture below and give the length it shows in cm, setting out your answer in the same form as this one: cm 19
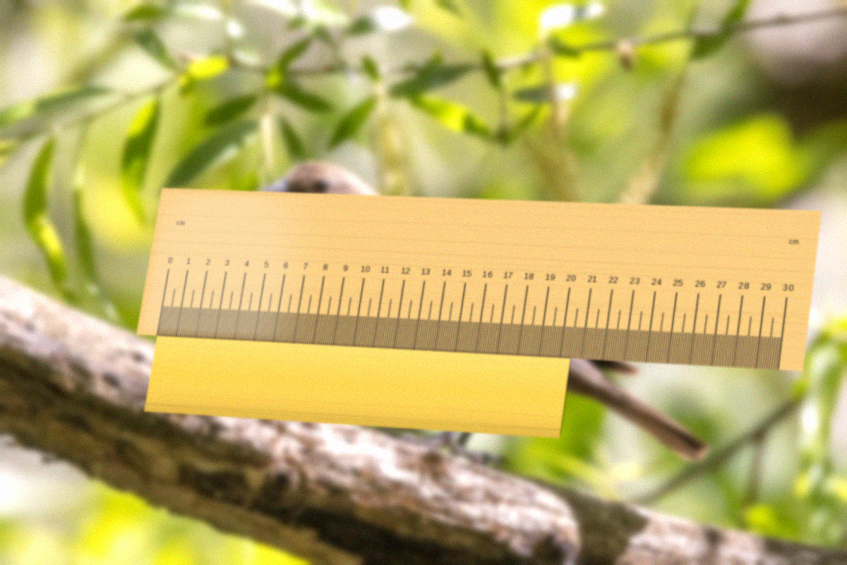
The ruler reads cm 20.5
